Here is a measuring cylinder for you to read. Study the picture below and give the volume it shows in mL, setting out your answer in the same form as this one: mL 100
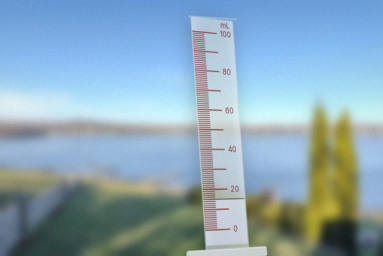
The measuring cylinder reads mL 15
